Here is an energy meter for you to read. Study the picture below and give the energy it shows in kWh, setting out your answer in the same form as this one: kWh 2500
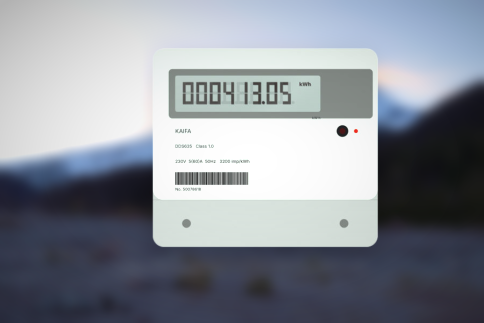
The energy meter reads kWh 413.05
